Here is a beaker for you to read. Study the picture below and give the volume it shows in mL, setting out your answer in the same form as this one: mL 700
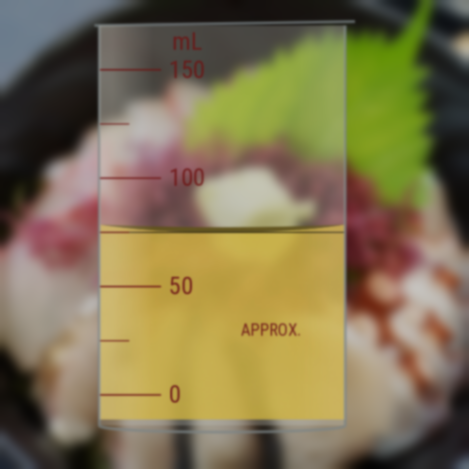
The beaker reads mL 75
